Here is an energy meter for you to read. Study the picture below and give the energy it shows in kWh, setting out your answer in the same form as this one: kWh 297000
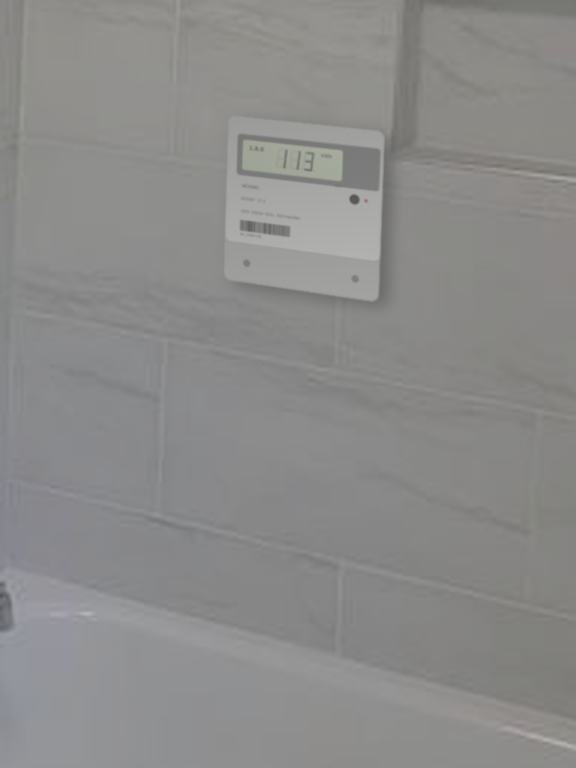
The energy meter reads kWh 113
